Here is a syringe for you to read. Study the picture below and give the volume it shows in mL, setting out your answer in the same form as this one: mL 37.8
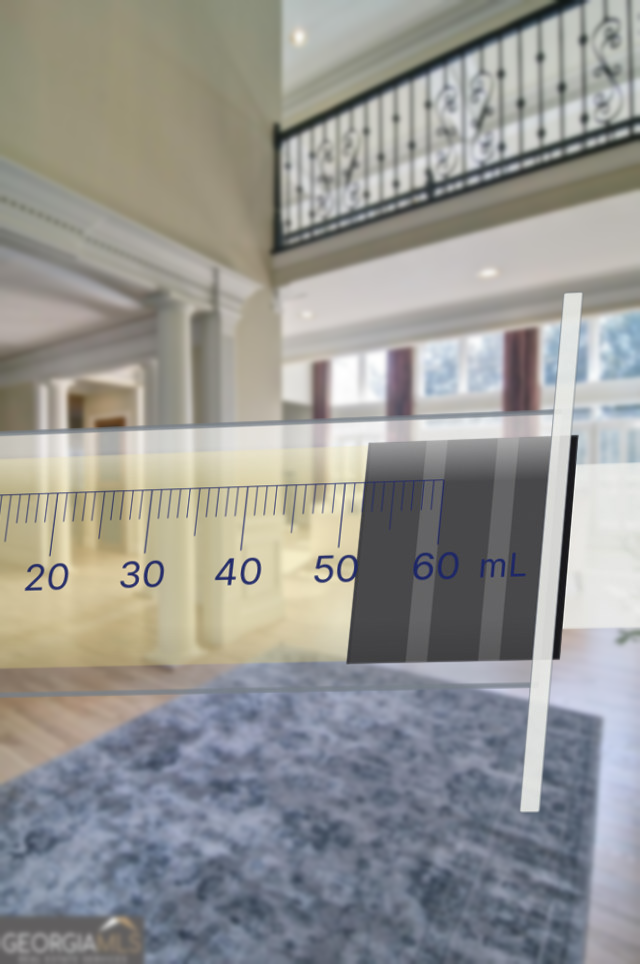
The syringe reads mL 52
